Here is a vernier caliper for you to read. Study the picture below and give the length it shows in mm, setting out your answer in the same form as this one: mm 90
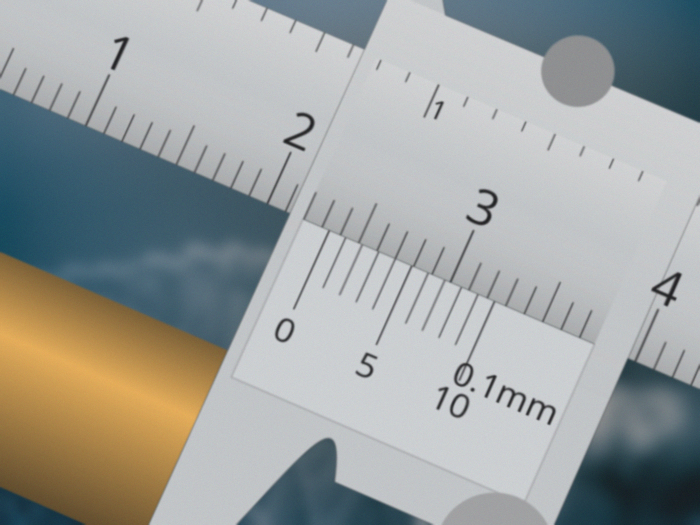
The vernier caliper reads mm 23.4
